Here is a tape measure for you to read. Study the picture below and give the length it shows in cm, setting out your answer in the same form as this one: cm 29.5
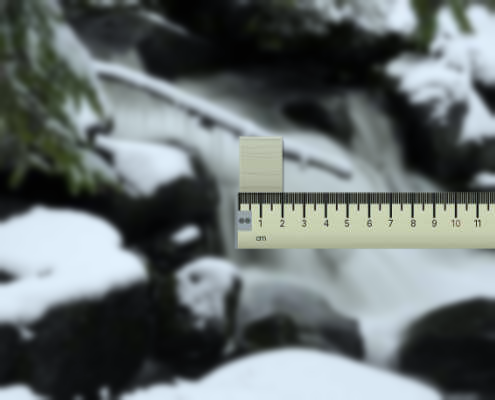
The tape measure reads cm 2
